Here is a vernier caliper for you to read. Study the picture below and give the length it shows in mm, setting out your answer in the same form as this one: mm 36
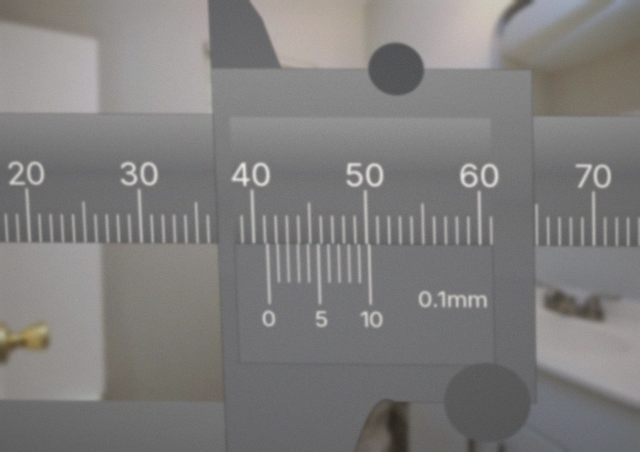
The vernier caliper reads mm 41.2
